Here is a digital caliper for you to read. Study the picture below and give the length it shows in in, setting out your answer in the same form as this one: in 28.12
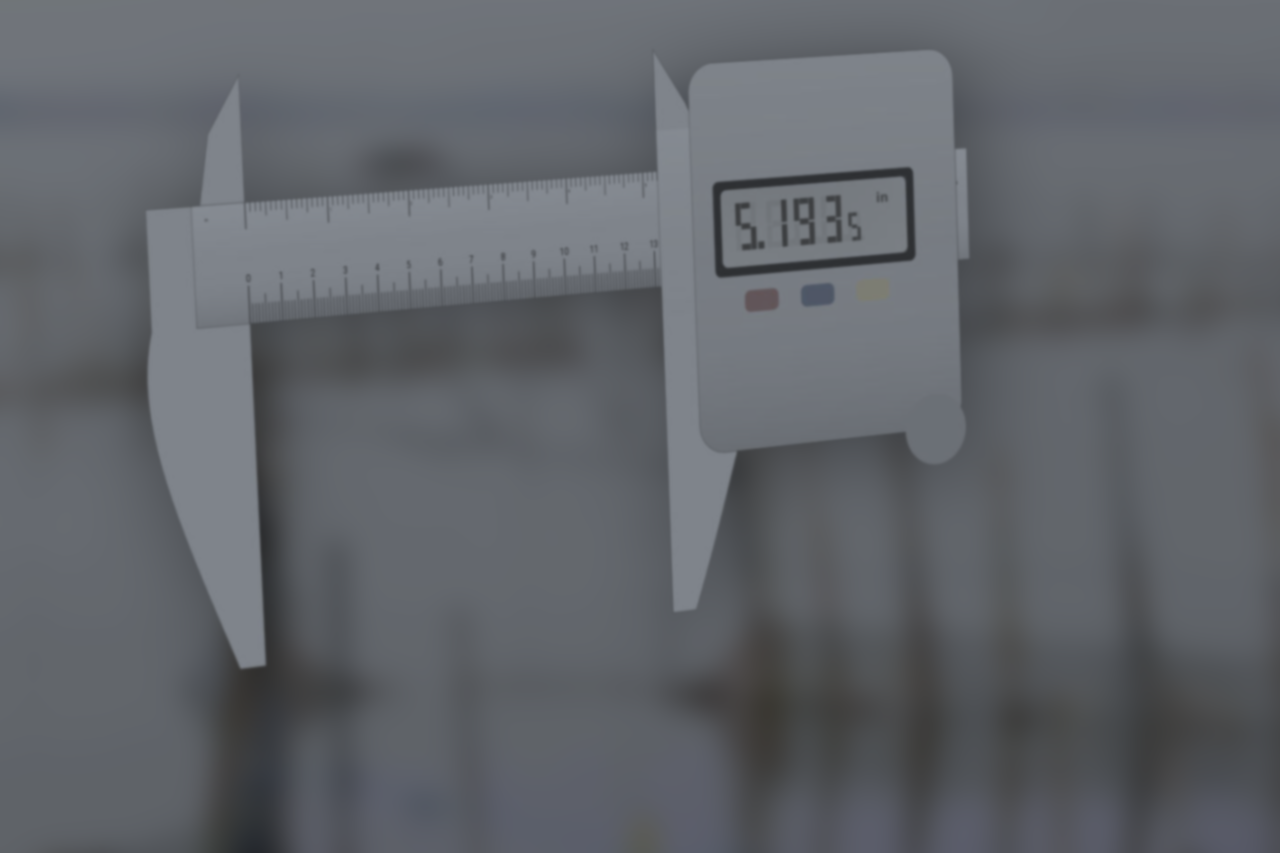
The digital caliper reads in 5.1935
